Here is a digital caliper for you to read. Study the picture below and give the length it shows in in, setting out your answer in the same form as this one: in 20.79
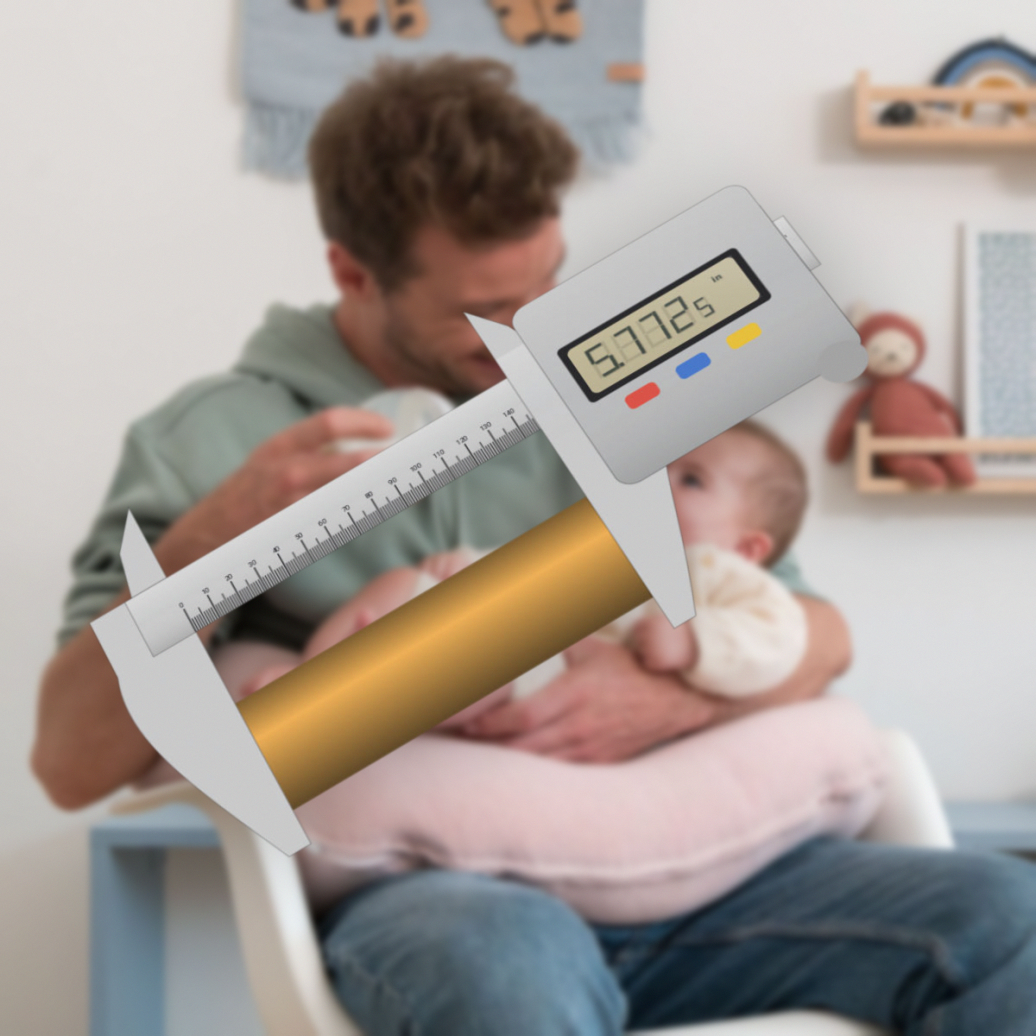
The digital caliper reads in 5.7725
